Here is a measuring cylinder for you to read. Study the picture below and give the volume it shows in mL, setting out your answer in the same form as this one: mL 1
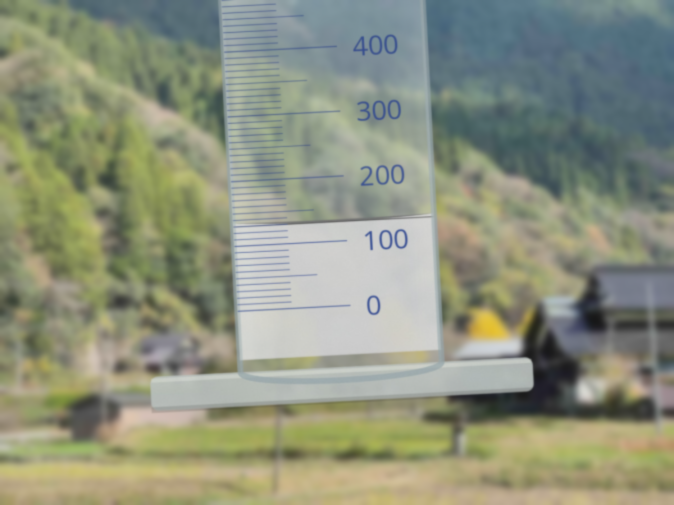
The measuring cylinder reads mL 130
